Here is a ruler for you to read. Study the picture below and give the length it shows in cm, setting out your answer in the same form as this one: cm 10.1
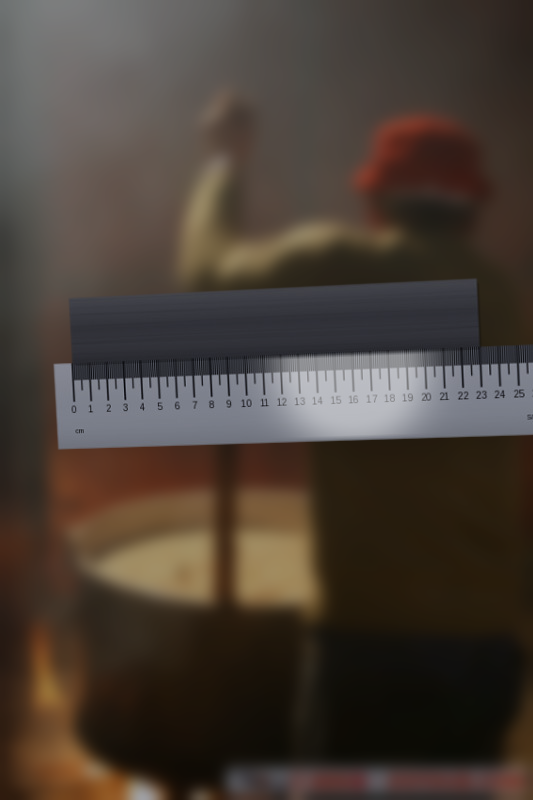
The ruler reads cm 23
